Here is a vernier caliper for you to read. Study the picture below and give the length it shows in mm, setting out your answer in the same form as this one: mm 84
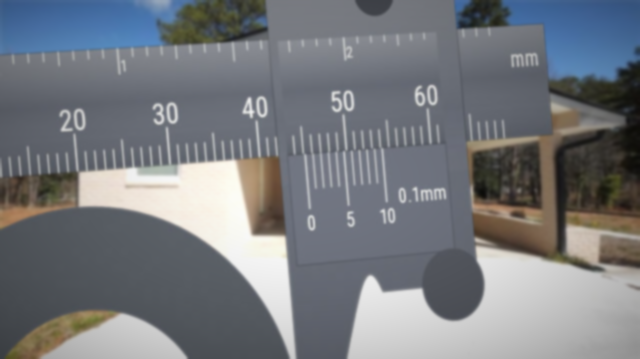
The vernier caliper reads mm 45.2
